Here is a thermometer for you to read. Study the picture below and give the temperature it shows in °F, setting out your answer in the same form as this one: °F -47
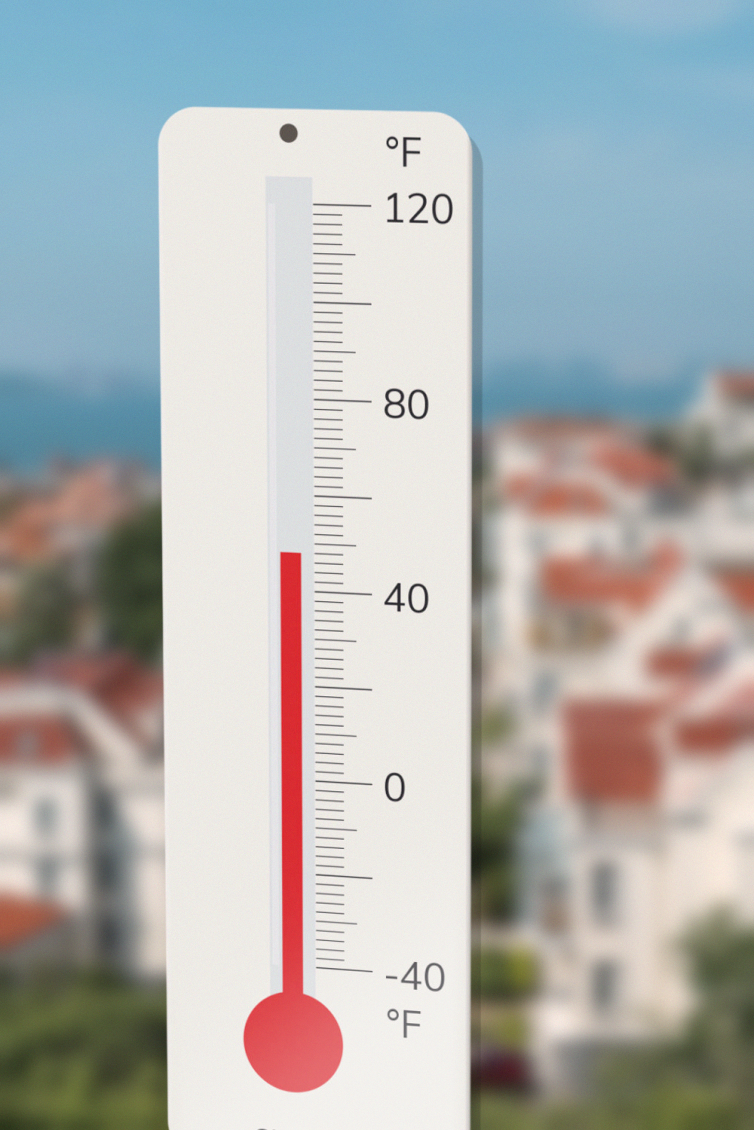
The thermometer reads °F 48
